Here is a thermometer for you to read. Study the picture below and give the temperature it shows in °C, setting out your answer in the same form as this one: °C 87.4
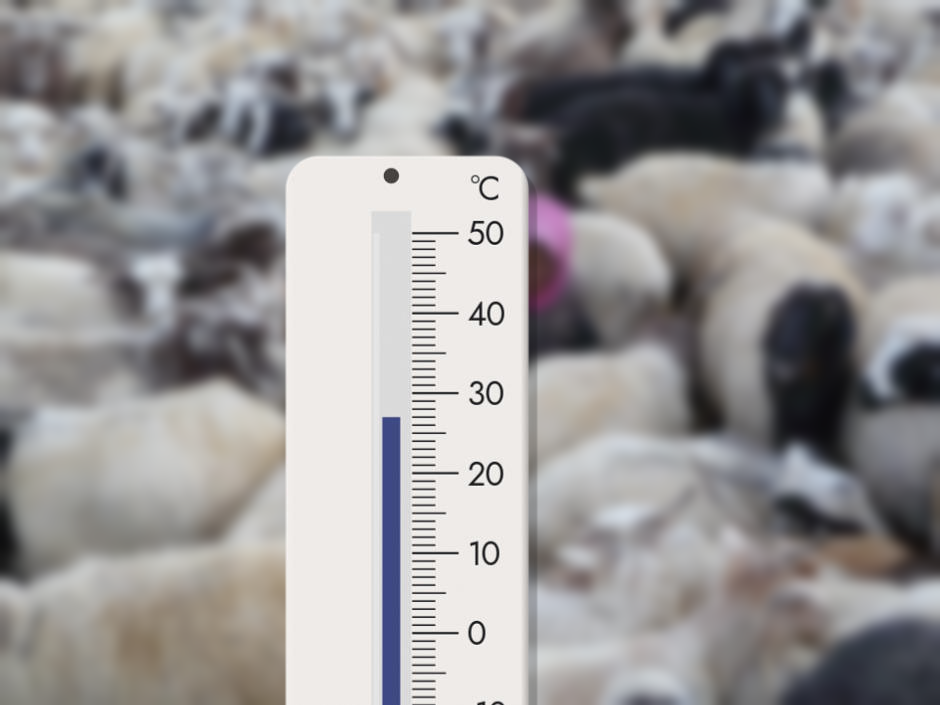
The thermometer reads °C 27
